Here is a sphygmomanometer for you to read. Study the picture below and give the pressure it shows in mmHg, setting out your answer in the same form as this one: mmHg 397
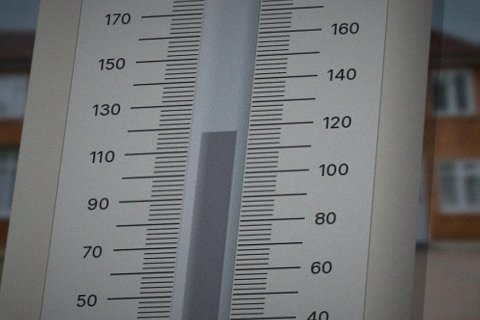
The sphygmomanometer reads mmHg 118
